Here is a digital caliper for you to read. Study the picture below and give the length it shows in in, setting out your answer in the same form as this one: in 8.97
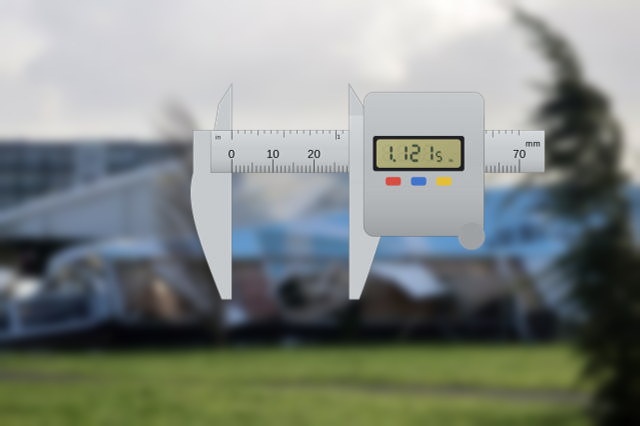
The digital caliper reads in 1.1215
